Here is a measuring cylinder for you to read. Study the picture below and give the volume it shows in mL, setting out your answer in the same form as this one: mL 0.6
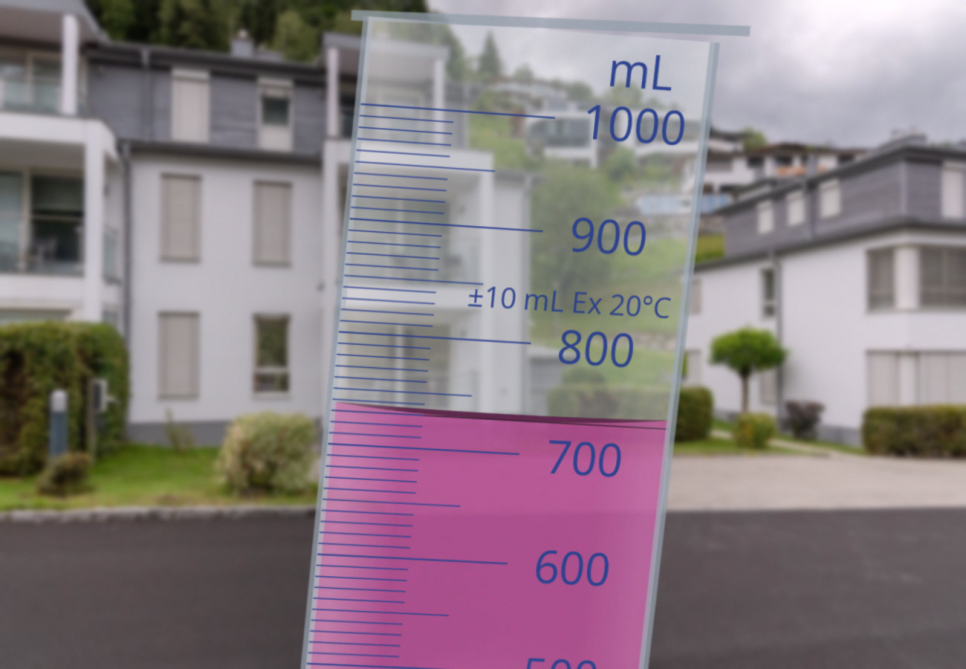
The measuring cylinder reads mL 730
